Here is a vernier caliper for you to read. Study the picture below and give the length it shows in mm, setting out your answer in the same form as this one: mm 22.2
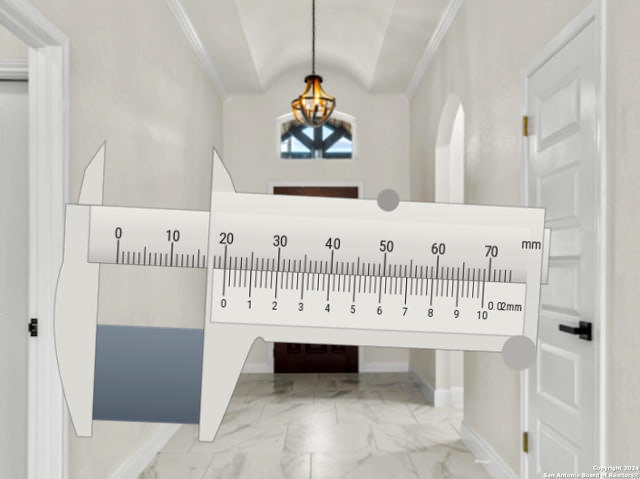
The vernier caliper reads mm 20.0
